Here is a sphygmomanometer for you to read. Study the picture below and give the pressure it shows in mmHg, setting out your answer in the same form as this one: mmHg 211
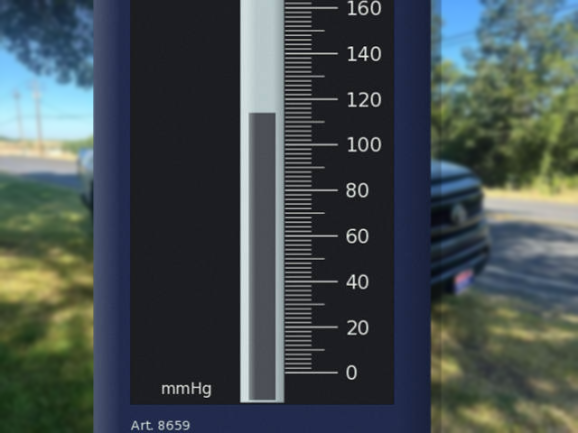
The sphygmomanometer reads mmHg 114
